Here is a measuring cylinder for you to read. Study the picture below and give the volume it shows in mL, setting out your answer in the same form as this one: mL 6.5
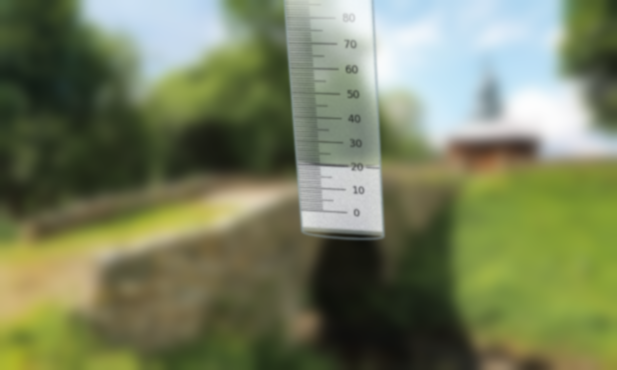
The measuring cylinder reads mL 20
